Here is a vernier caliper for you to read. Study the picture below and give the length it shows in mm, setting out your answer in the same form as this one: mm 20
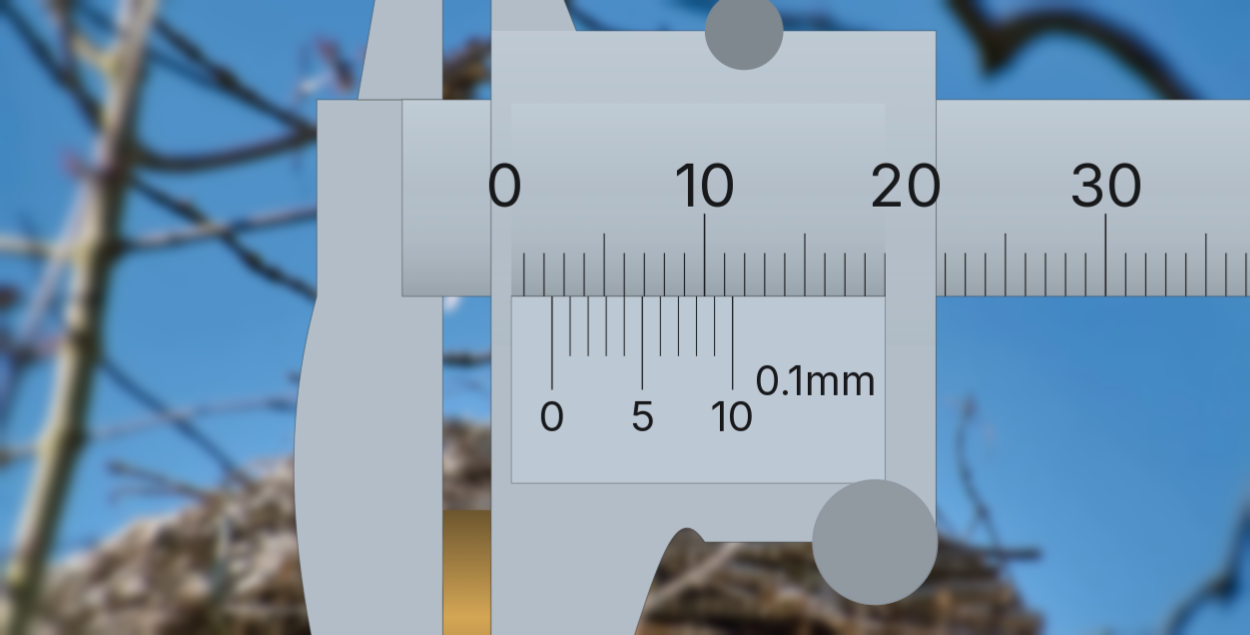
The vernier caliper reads mm 2.4
